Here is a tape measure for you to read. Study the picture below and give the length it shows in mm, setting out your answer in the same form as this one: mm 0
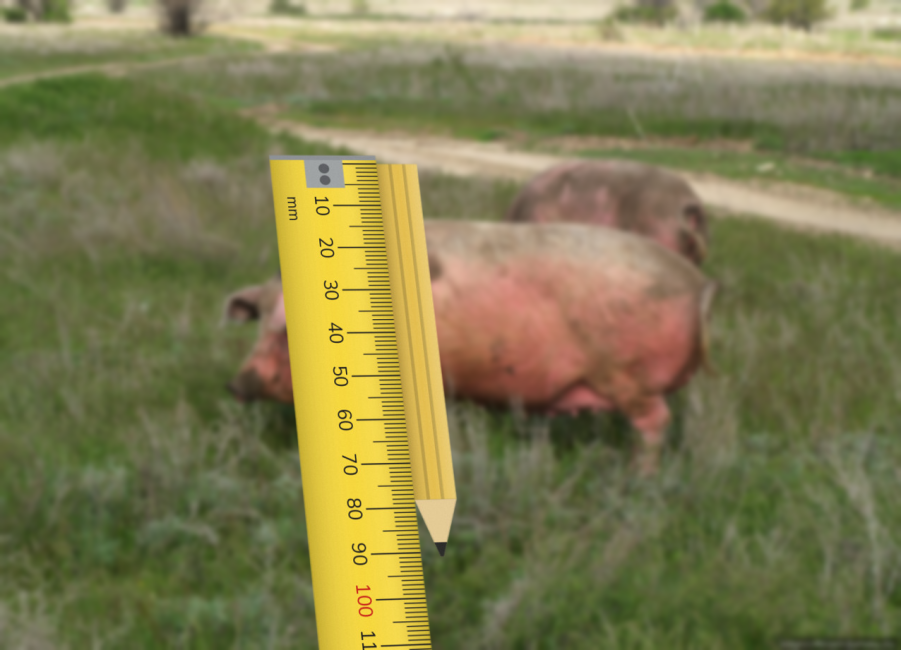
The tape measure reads mm 91
